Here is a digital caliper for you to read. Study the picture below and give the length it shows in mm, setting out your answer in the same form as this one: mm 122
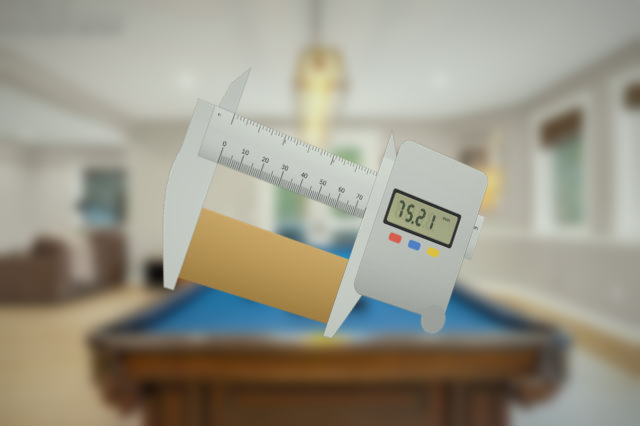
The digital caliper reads mm 75.21
